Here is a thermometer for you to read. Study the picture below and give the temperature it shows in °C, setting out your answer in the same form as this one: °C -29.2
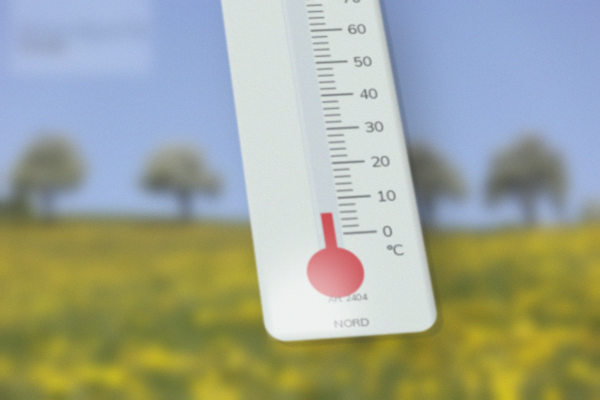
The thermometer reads °C 6
